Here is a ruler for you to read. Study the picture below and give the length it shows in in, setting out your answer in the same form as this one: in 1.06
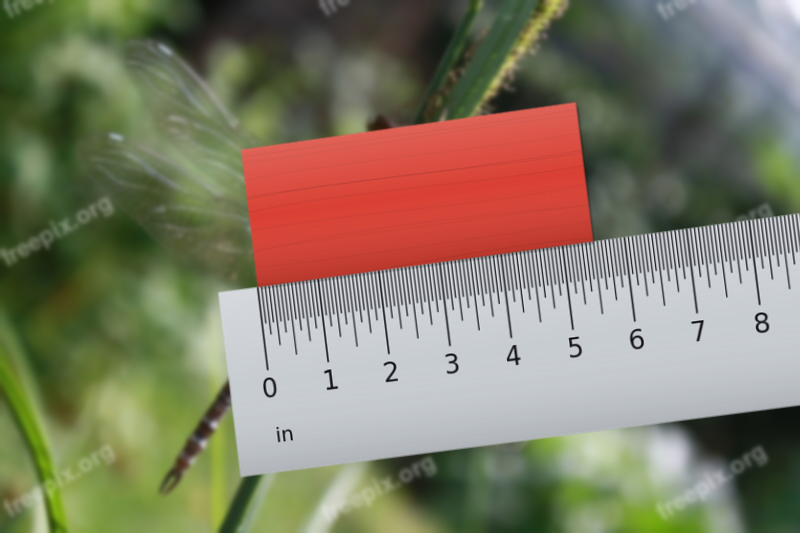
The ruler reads in 5.5
